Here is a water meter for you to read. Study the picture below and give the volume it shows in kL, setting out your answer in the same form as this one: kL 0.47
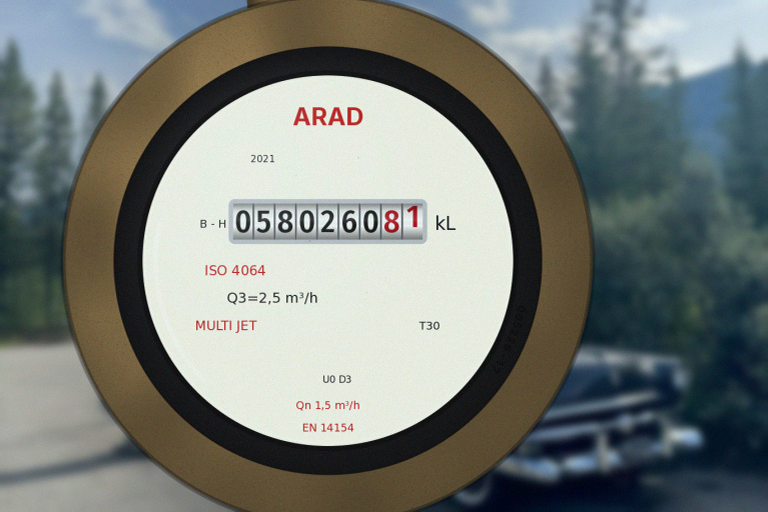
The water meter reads kL 580260.81
